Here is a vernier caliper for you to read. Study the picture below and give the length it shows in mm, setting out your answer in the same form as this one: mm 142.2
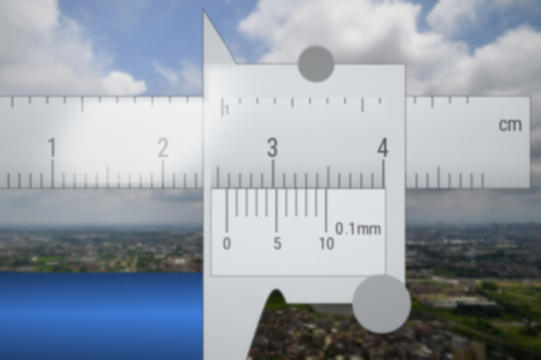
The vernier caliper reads mm 25.8
